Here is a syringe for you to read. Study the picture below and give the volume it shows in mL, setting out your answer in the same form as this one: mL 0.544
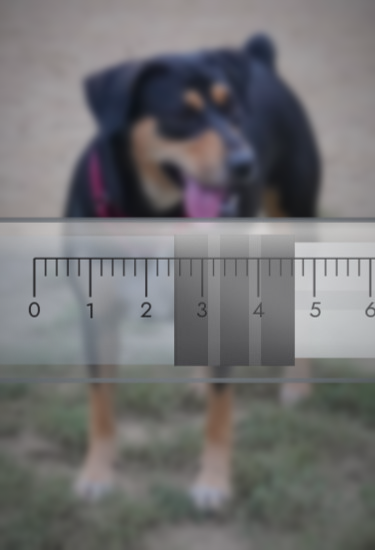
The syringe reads mL 2.5
